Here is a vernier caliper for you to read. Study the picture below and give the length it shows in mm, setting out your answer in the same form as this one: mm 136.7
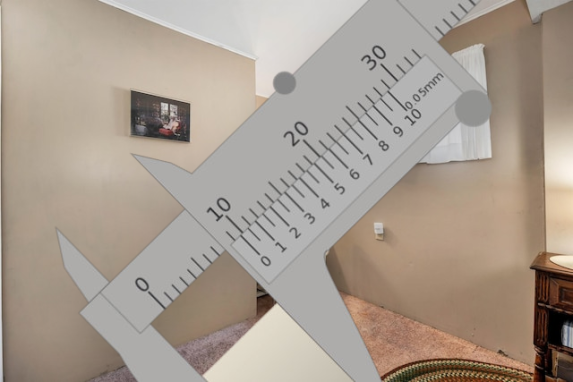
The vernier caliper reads mm 9.7
